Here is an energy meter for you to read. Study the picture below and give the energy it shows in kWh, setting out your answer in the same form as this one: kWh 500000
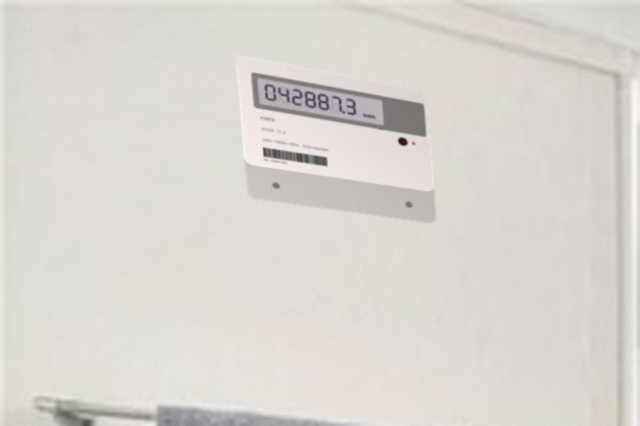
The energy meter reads kWh 42887.3
